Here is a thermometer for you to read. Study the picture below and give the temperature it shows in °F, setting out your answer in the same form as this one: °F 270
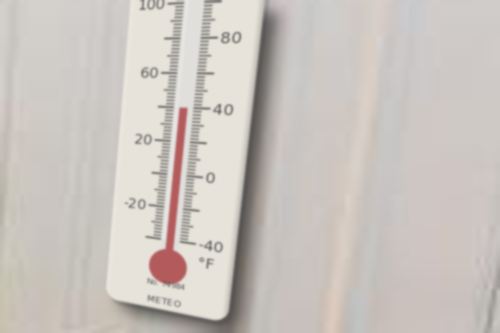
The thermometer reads °F 40
